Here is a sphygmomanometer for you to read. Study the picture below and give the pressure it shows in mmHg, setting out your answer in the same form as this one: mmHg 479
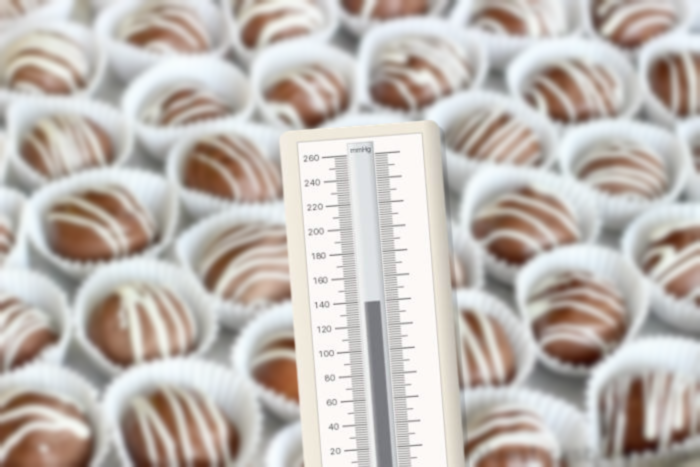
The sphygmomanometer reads mmHg 140
